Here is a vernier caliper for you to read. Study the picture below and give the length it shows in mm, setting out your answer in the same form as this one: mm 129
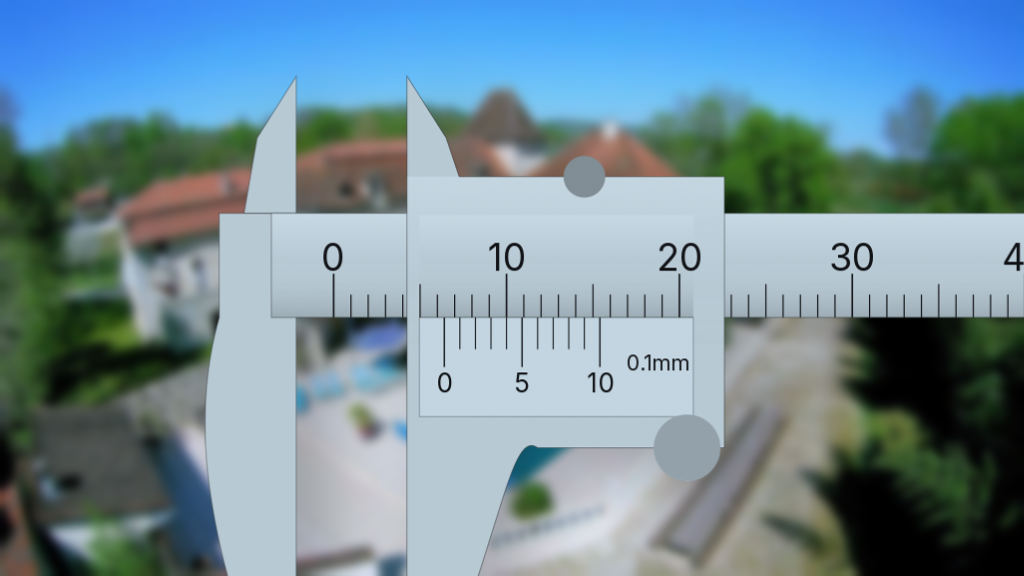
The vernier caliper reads mm 6.4
